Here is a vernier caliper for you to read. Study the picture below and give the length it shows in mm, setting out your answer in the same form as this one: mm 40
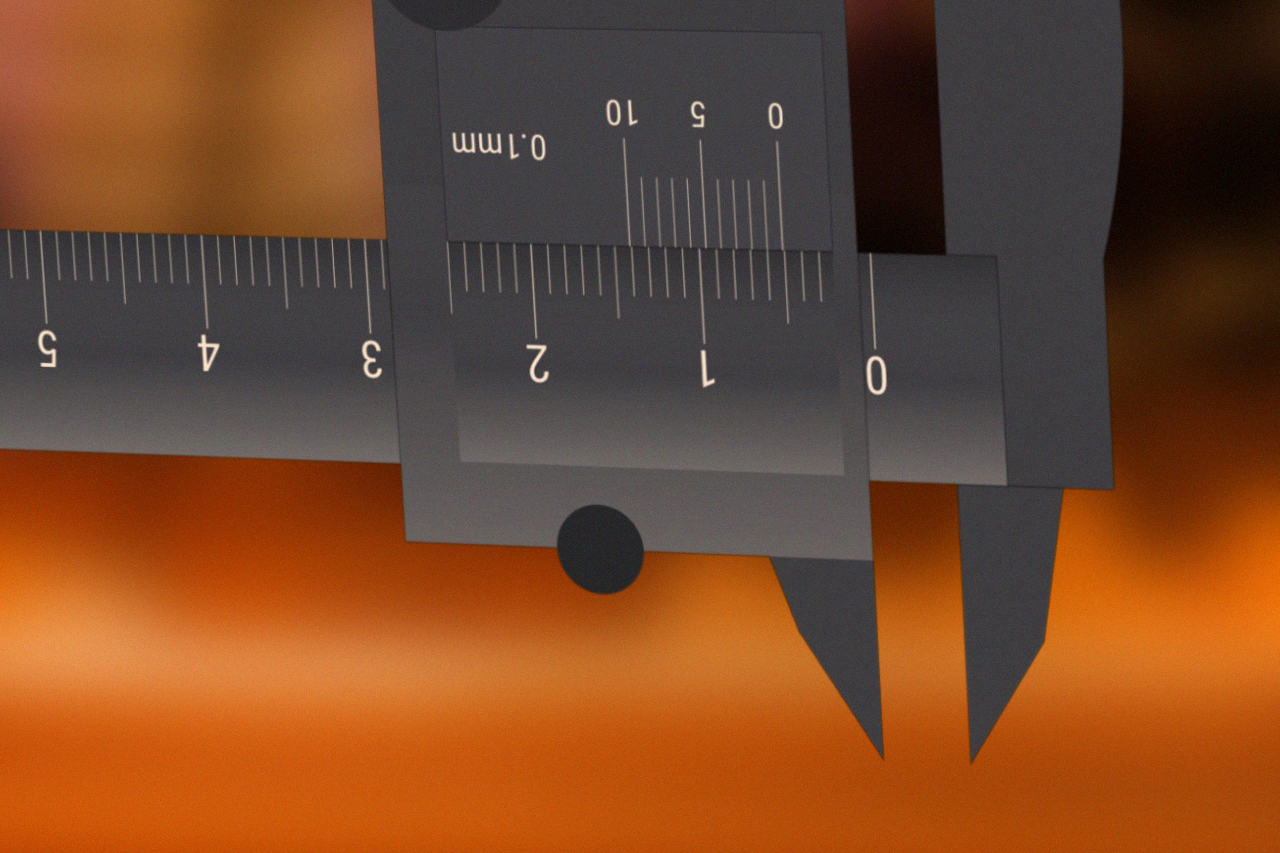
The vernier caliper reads mm 5.1
